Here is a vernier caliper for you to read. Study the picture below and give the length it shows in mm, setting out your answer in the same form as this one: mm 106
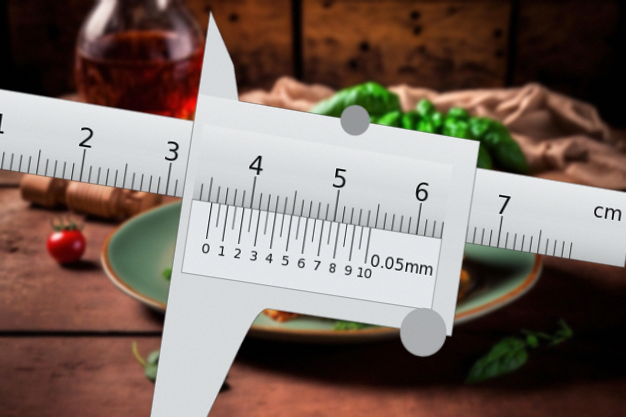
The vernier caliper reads mm 35.4
